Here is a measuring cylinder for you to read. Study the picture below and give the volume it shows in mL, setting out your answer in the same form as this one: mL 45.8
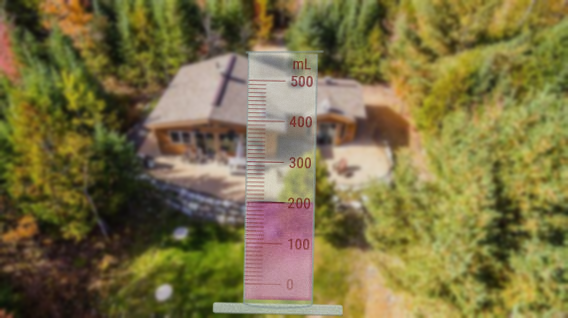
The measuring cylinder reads mL 200
